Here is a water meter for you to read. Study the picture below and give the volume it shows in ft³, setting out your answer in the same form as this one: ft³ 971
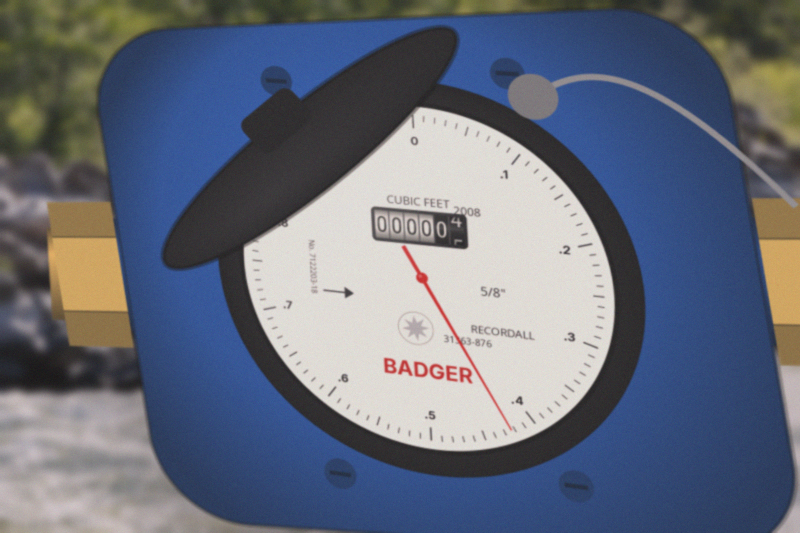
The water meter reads ft³ 4.42
